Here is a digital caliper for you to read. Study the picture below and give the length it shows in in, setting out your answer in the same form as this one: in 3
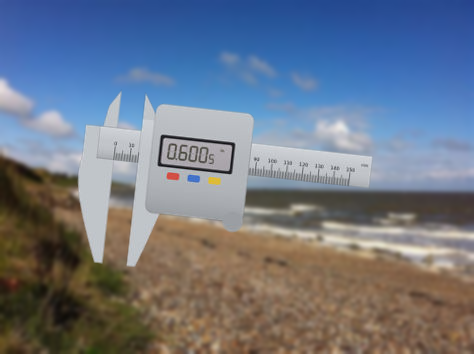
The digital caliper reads in 0.6005
